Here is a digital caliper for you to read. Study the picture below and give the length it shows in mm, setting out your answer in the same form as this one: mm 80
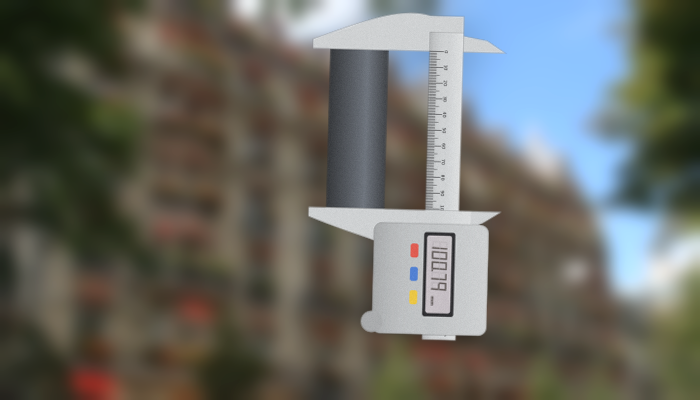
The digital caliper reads mm 100.79
